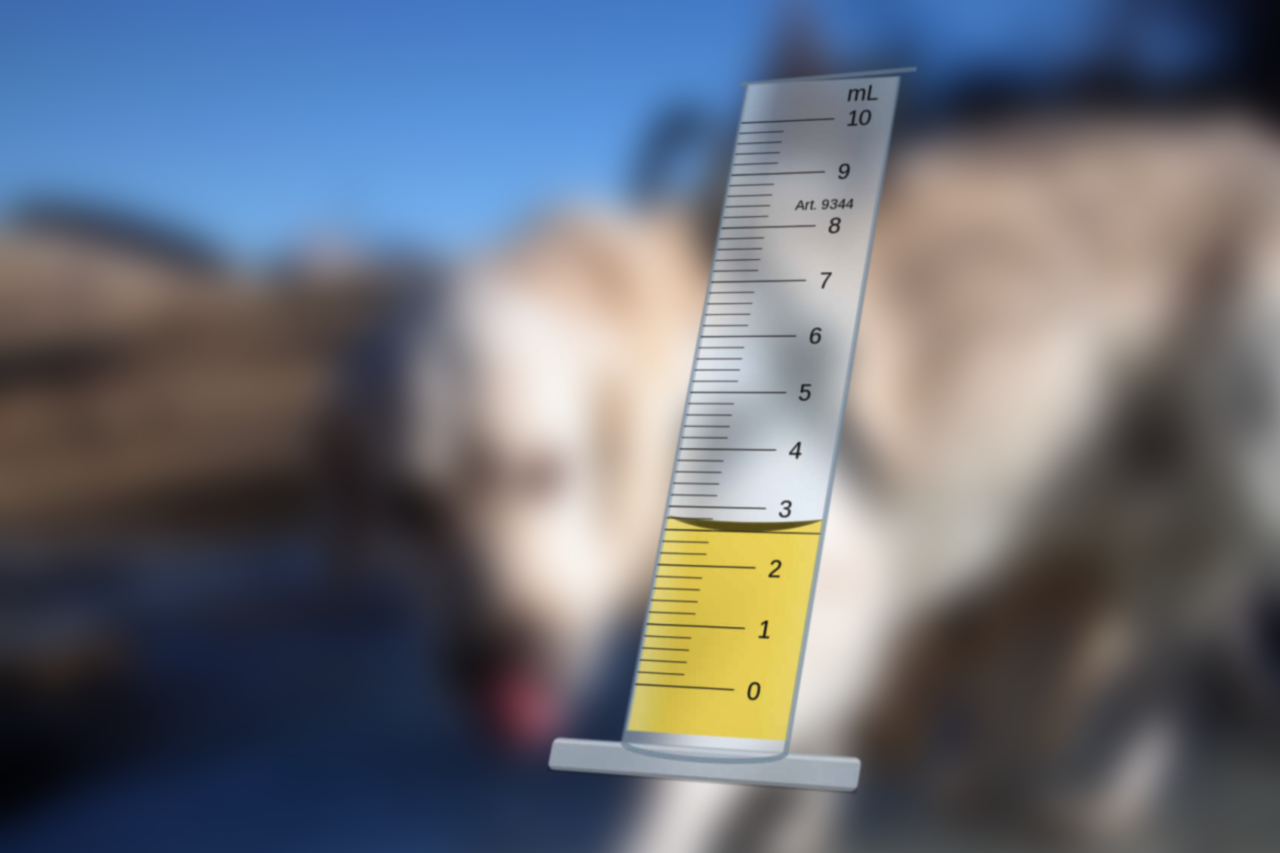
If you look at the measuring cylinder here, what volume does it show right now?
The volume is 2.6 mL
